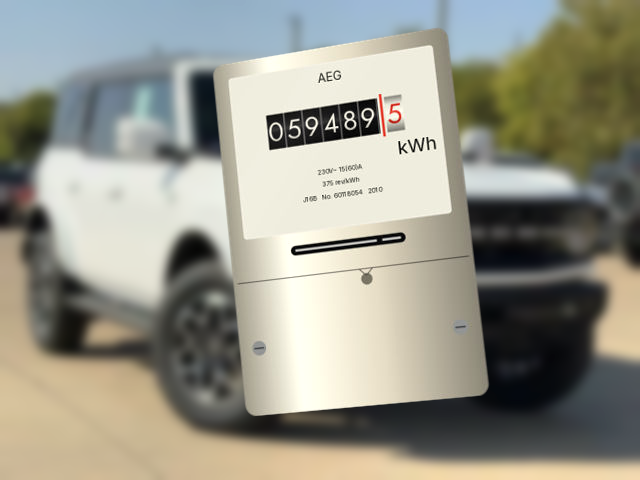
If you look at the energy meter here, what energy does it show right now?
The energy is 59489.5 kWh
